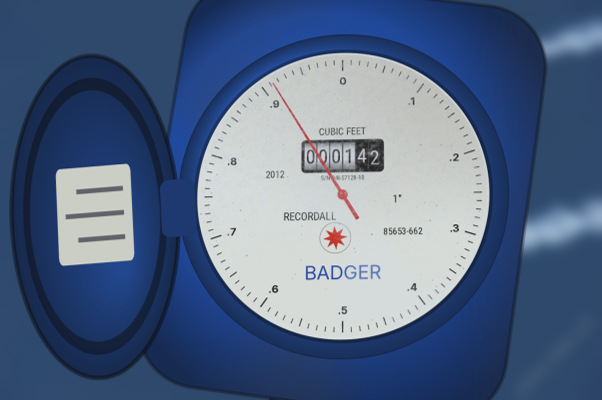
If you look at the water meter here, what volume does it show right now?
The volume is 141.91 ft³
